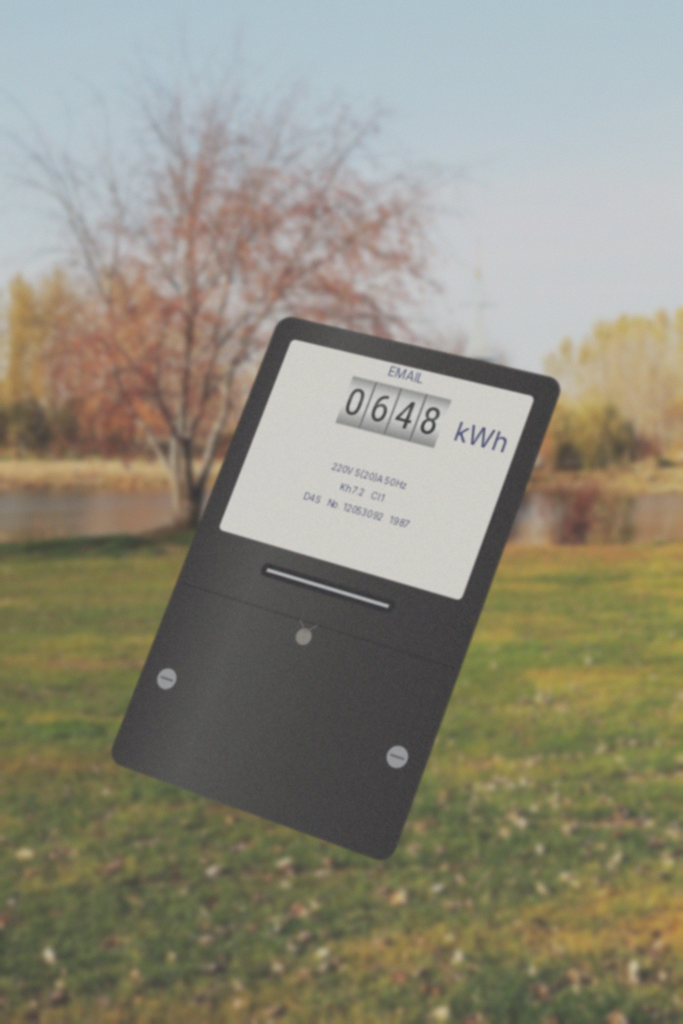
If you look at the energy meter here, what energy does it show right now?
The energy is 648 kWh
